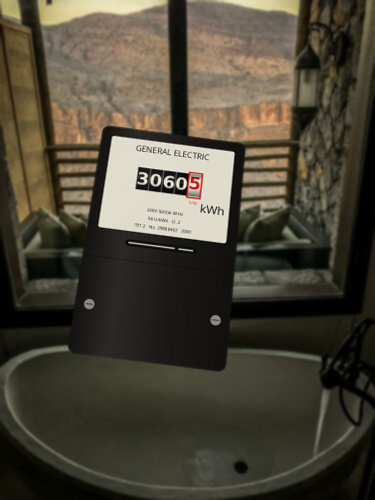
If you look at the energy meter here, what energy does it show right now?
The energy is 3060.5 kWh
